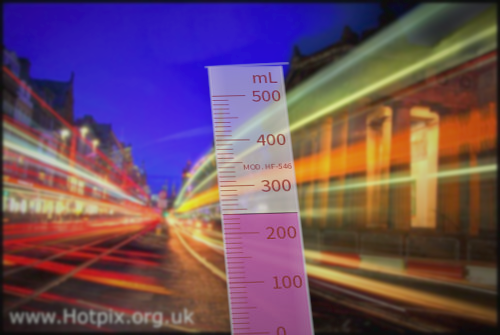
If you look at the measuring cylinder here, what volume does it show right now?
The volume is 240 mL
